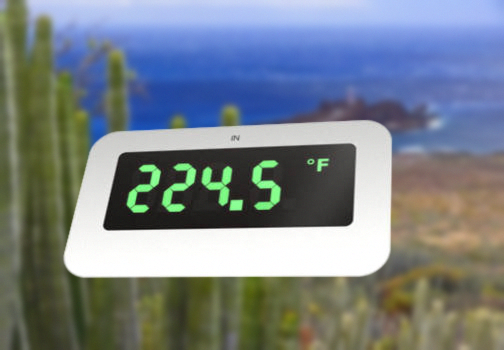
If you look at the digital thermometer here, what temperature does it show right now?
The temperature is 224.5 °F
